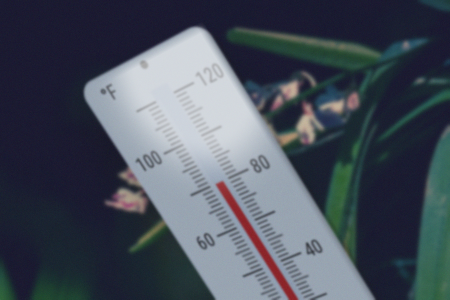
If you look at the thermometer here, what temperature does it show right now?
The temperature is 80 °F
